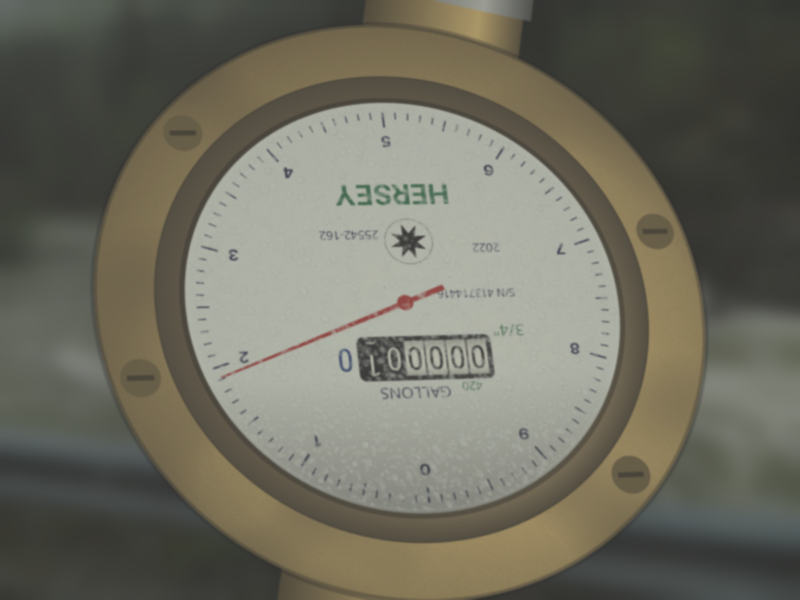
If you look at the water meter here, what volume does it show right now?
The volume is 11.9 gal
